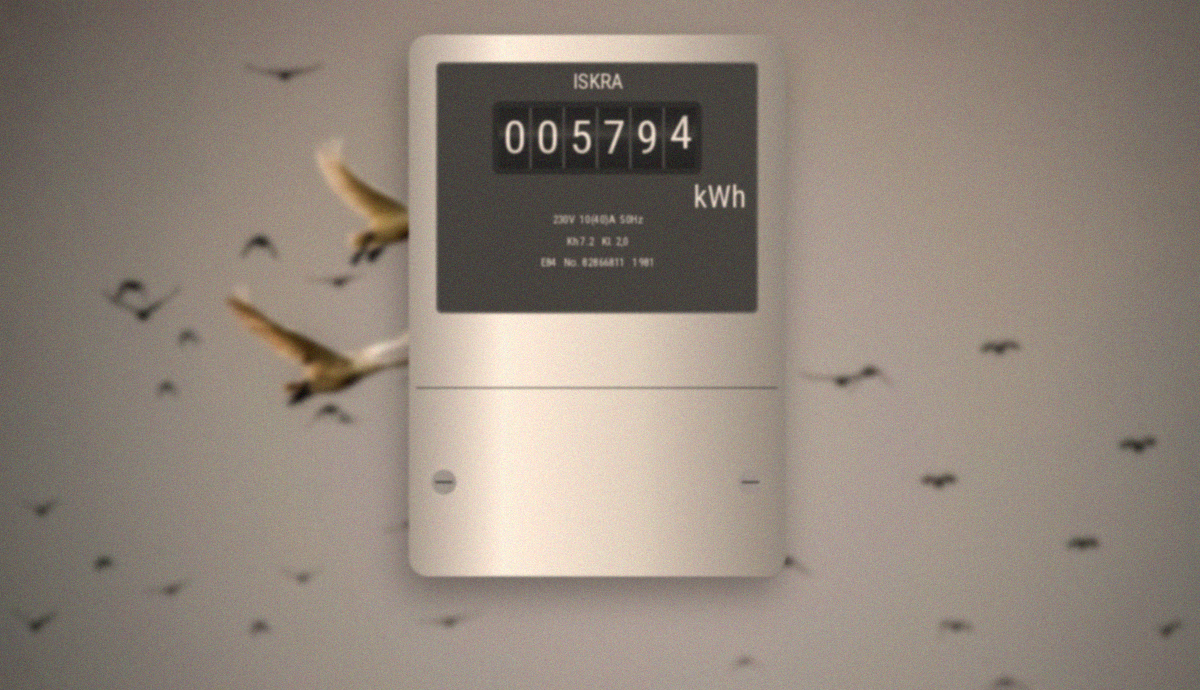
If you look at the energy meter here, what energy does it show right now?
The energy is 5794 kWh
